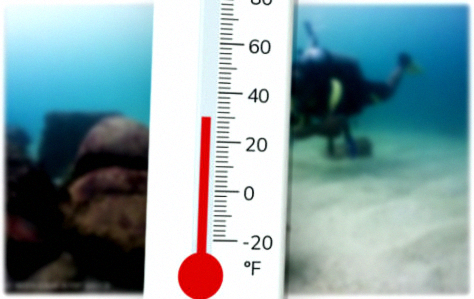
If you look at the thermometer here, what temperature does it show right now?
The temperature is 30 °F
